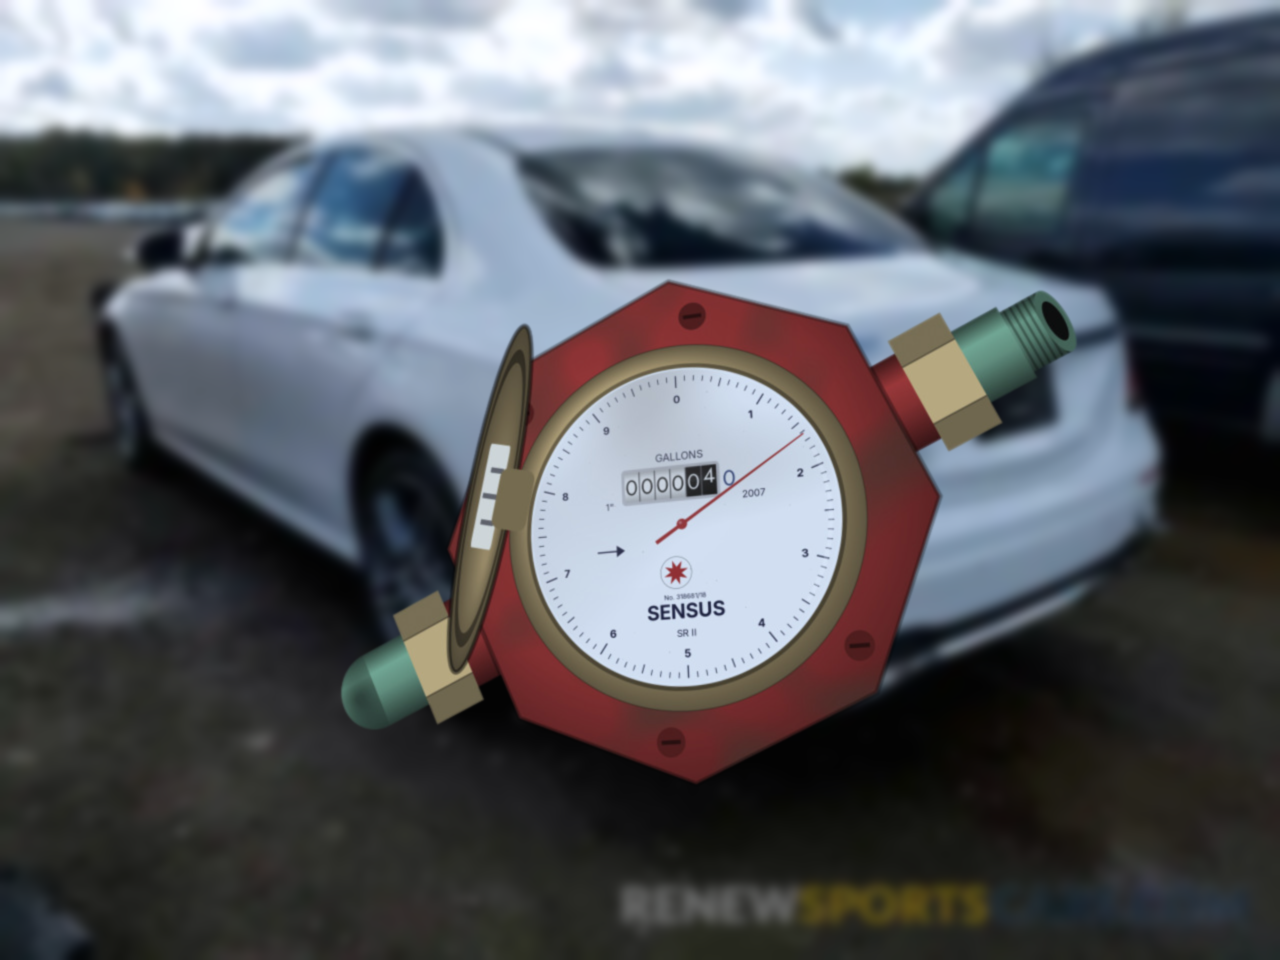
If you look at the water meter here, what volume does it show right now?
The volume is 41.6 gal
